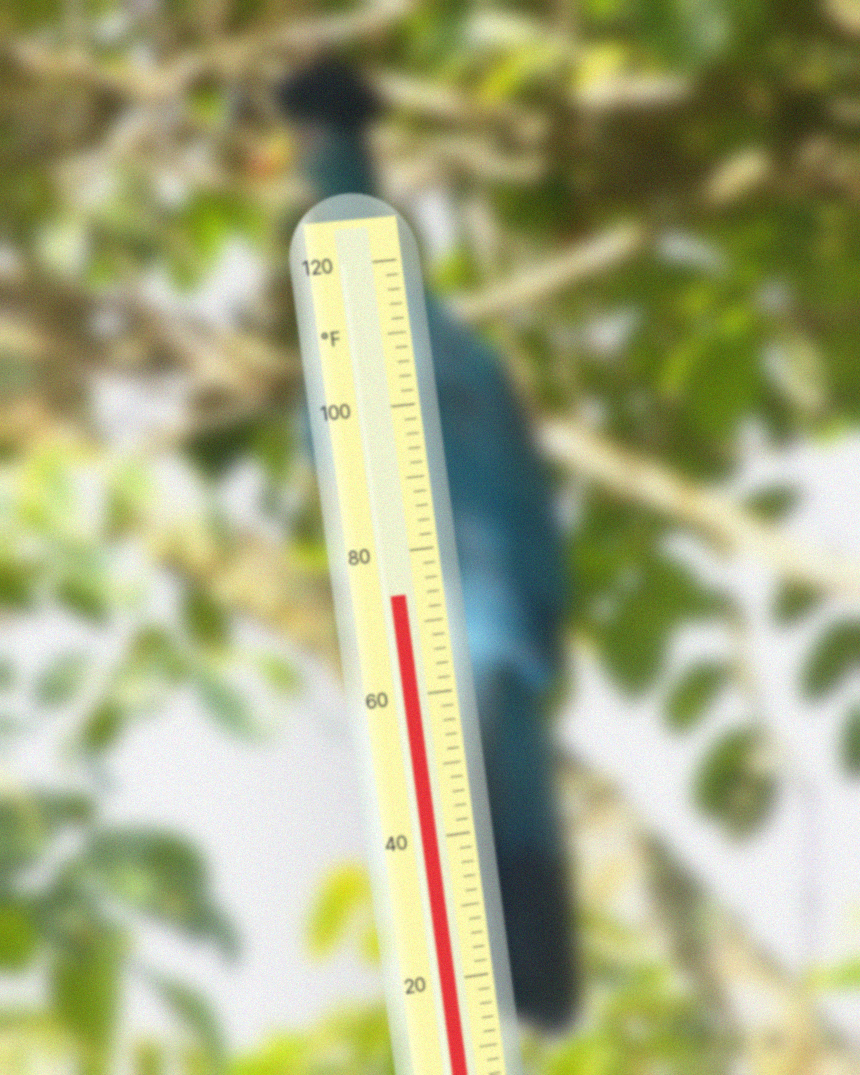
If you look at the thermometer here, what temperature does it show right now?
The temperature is 74 °F
